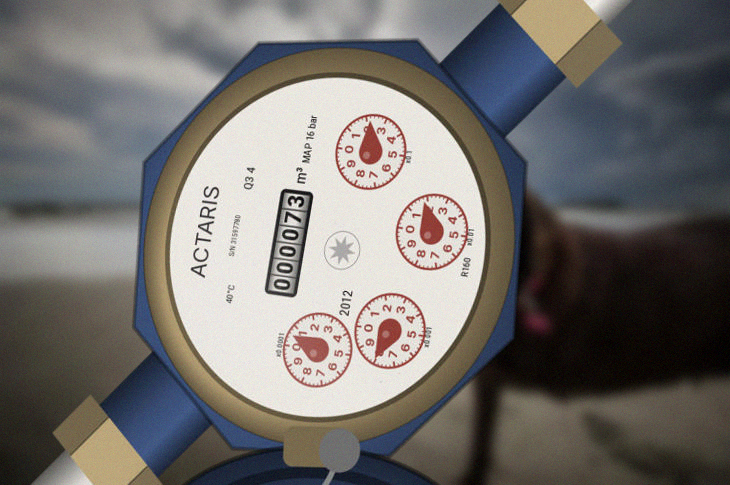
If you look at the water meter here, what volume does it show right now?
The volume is 73.2180 m³
